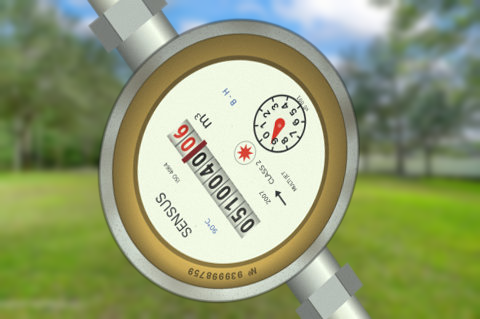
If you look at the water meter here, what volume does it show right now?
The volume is 510040.059 m³
